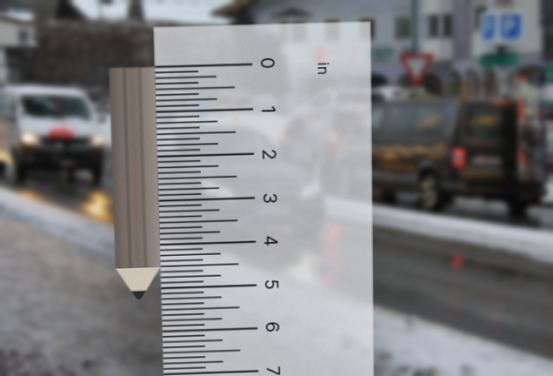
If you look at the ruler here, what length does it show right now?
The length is 5.25 in
